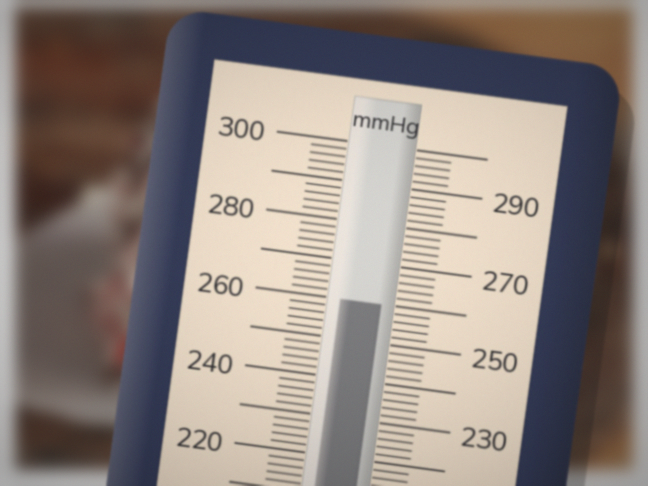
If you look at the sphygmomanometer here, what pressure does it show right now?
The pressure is 260 mmHg
